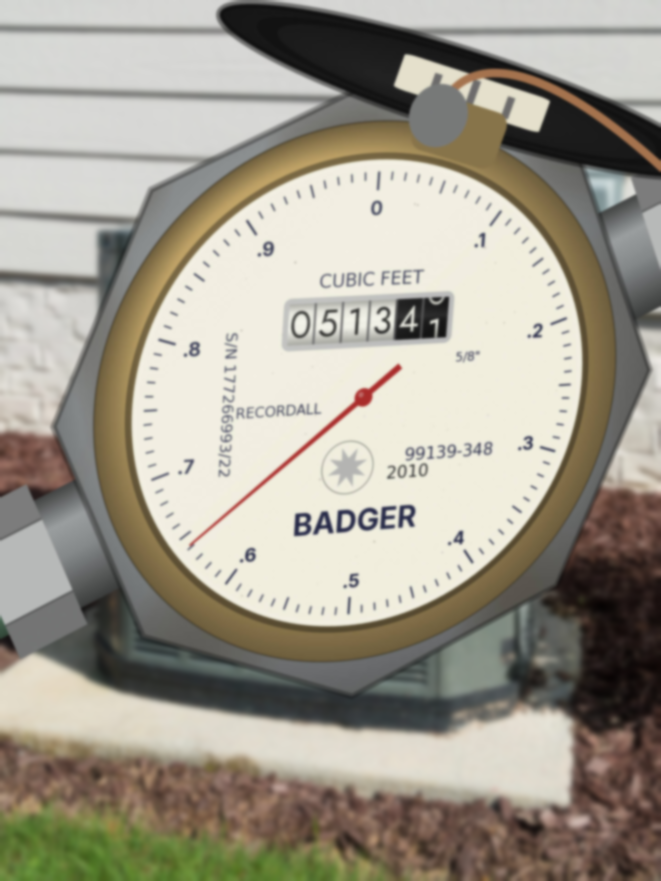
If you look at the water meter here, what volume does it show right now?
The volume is 51340.64 ft³
